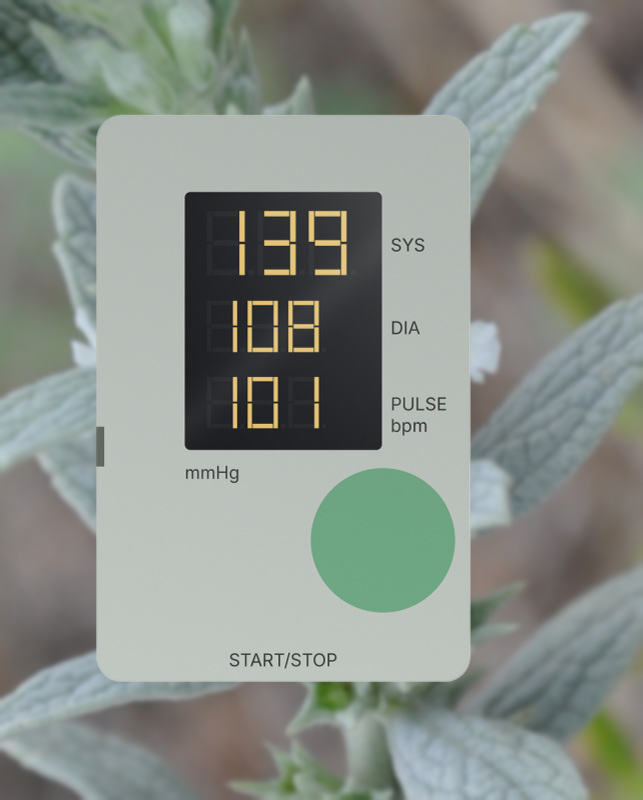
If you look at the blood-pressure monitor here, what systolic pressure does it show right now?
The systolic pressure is 139 mmHg
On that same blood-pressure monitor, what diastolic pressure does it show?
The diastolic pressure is 108 mmHg
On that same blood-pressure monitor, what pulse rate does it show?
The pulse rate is 101 bpm
